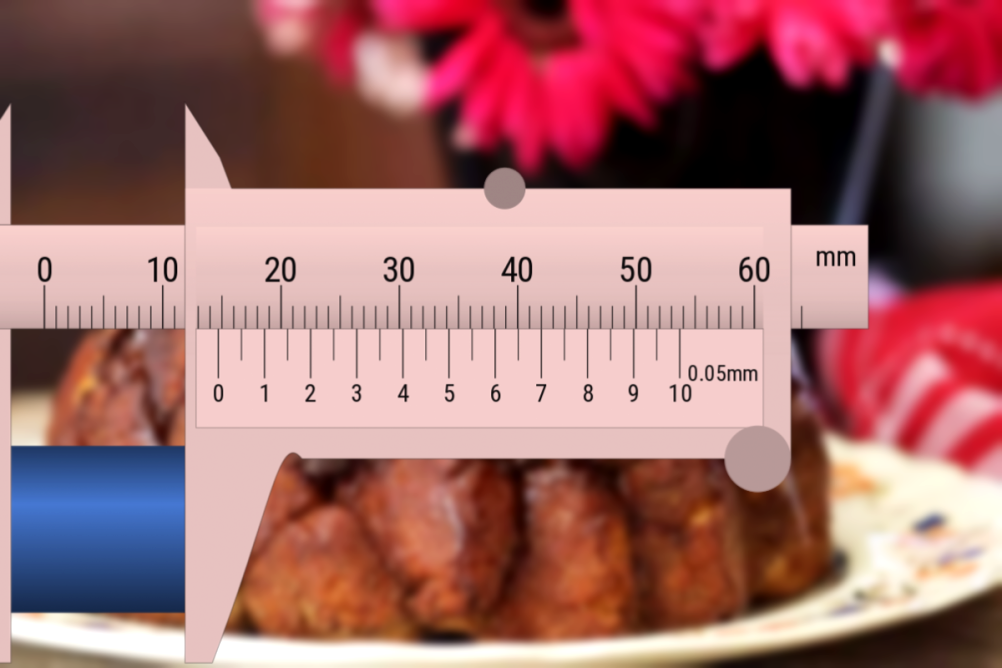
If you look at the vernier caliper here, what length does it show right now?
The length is 14.7 mm
